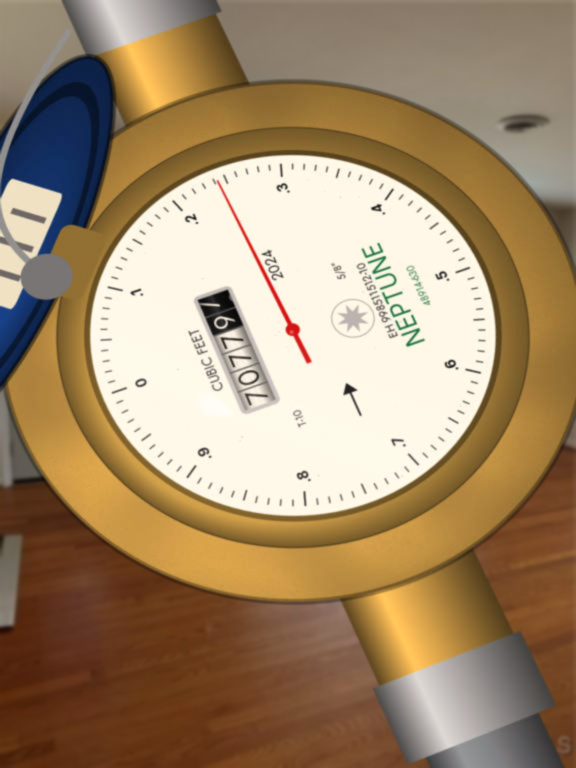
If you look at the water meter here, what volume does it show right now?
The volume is 707797.24 ft³
